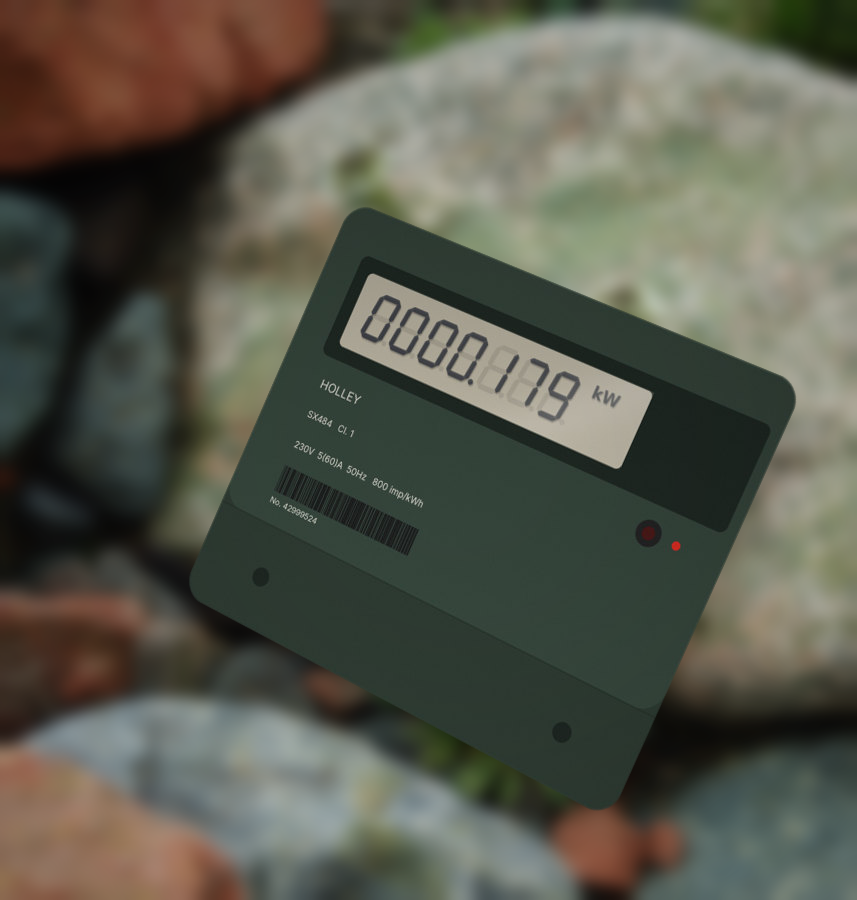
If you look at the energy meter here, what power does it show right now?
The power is 0.179 kW
